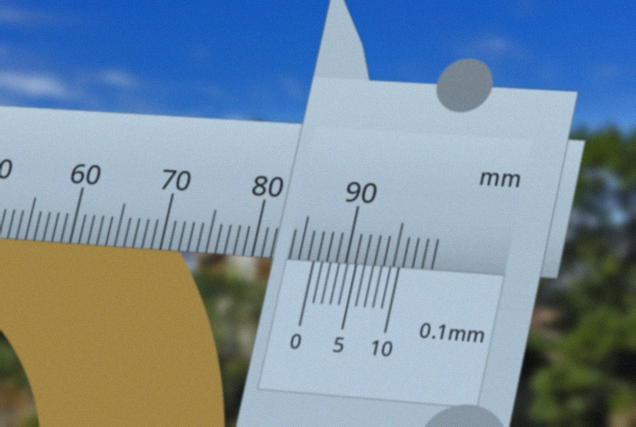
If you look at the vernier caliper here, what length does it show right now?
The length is 86.6 mm
